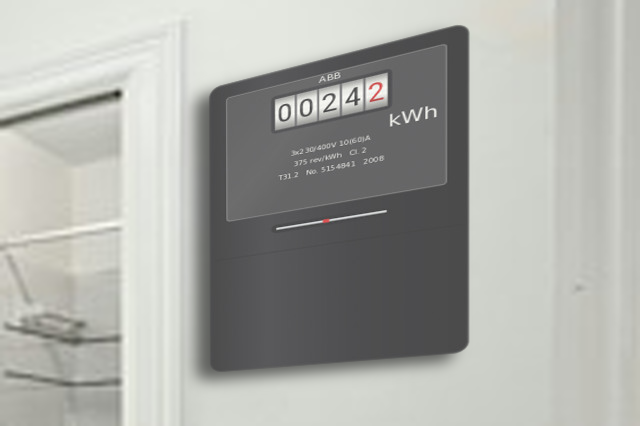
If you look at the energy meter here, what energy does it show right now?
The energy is 24.2 kWh
